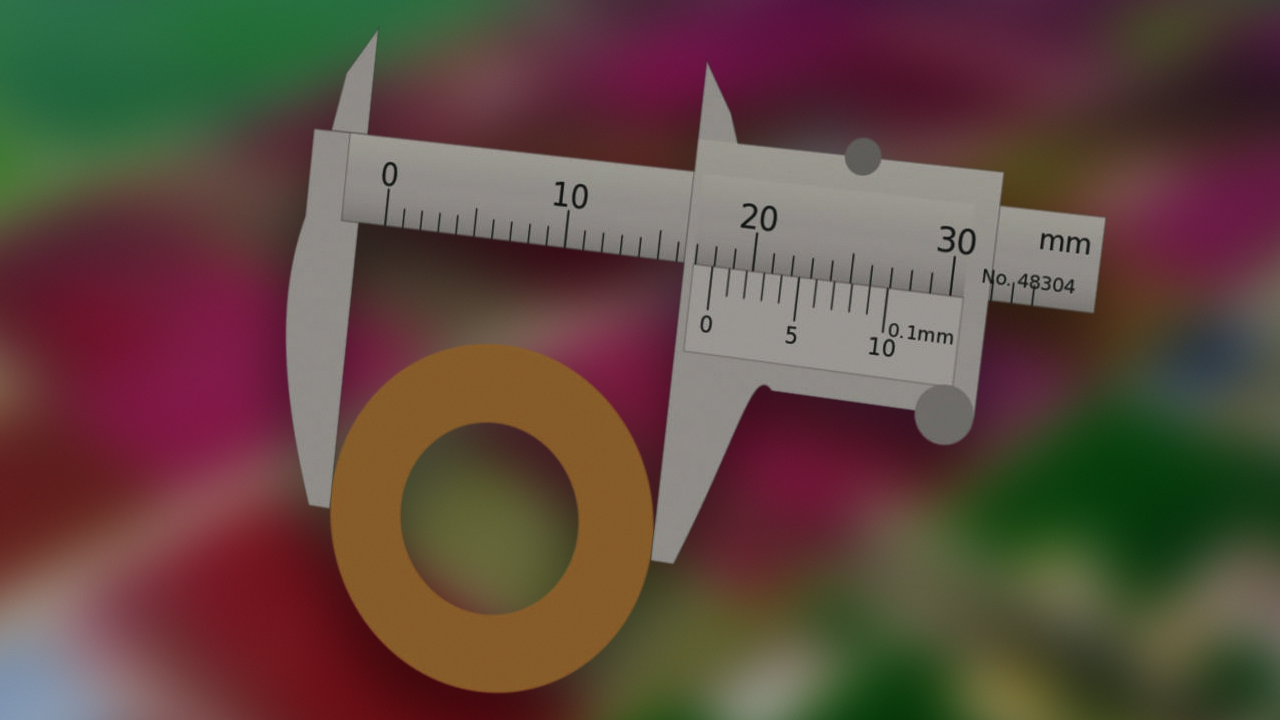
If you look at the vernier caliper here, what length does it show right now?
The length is 17.9 mm
